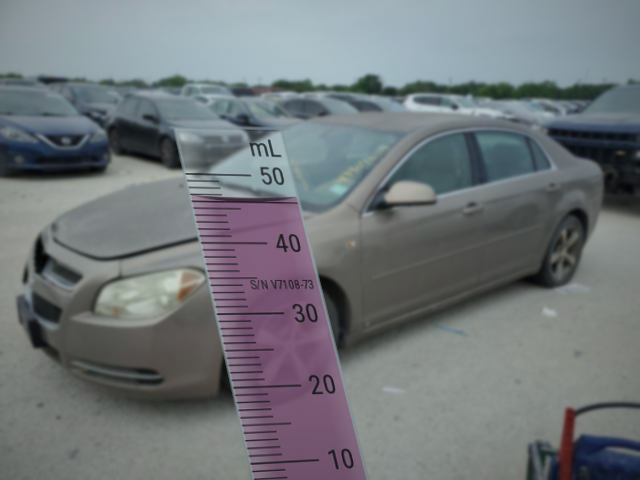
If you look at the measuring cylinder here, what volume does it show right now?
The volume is 46 mL
